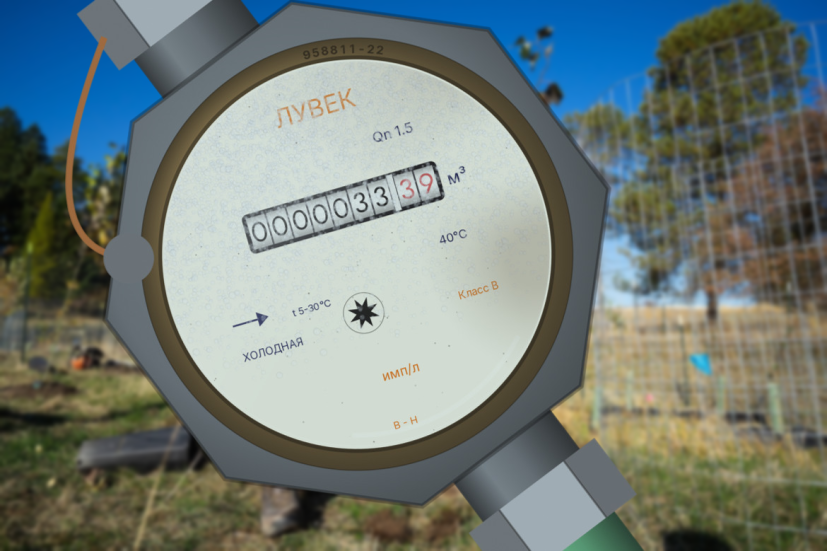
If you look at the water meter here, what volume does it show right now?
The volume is 33.39 m³
